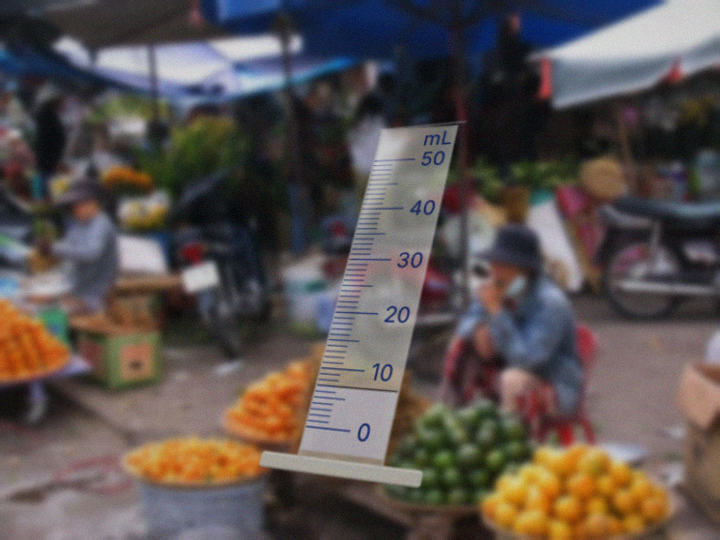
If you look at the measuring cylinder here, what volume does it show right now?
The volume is 7 mL
